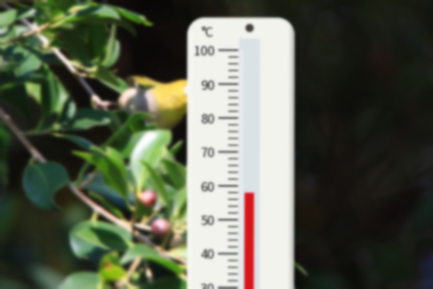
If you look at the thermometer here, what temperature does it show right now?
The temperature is 58 °C
